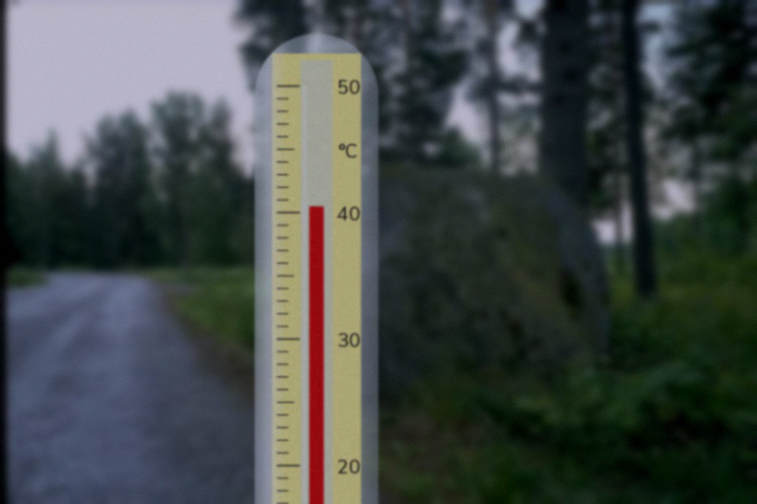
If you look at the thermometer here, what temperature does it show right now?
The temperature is 40.5 °C
